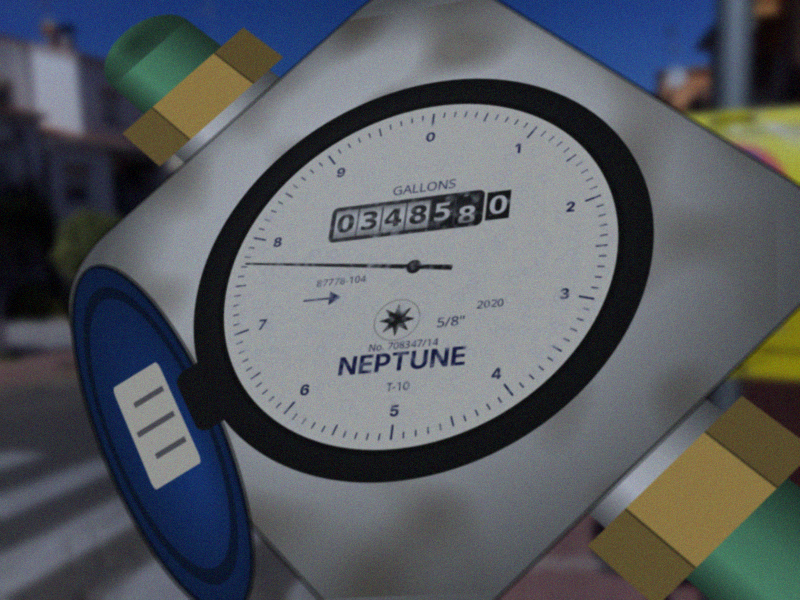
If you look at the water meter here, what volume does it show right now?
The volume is 348577.7 gal
